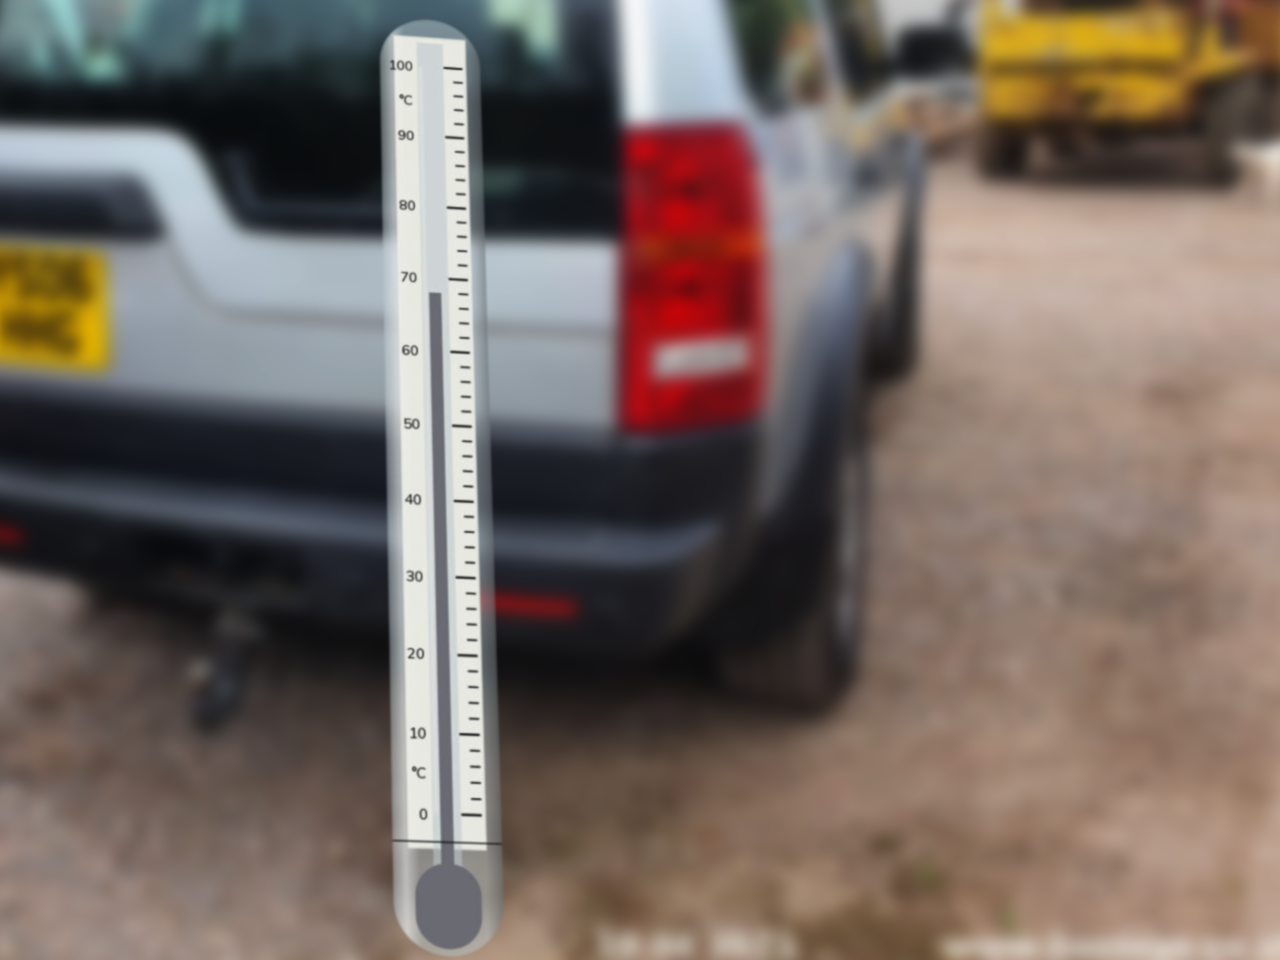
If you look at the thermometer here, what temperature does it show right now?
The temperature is 68 °C
